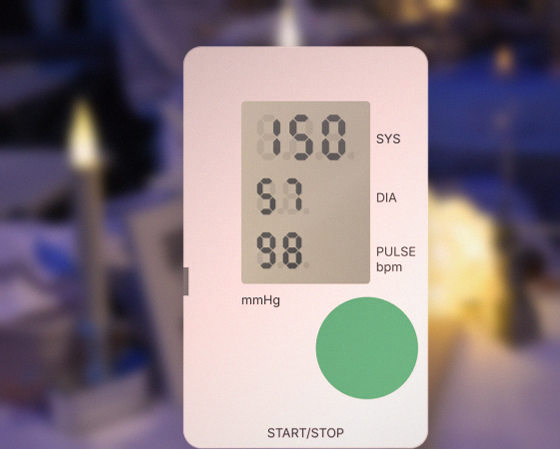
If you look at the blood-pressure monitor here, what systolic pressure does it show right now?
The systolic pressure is 150 mmHg
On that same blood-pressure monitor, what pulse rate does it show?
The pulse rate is 98 bpm
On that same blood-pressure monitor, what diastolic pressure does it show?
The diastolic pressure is 57 mmHg
